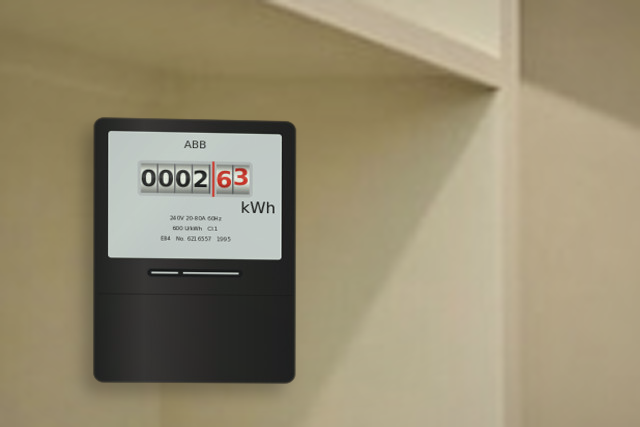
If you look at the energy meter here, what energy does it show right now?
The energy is 2.63 kWh
